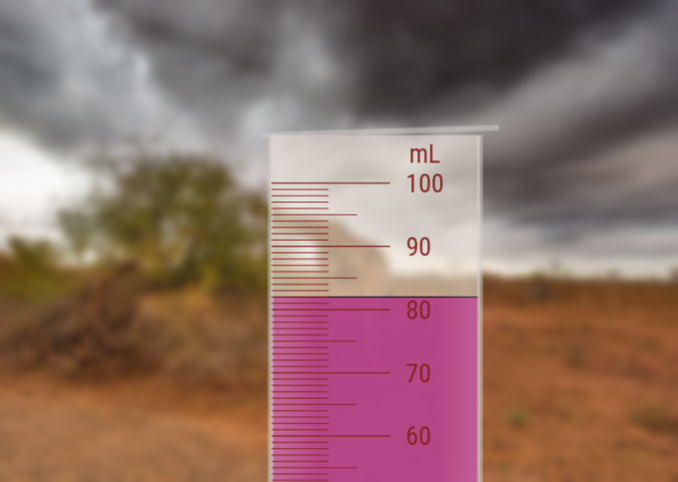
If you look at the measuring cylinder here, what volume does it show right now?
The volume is 82 mL
